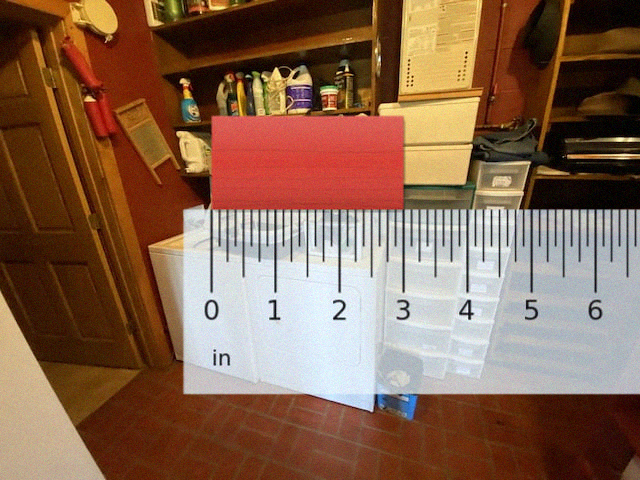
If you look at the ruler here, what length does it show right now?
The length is 3 in
